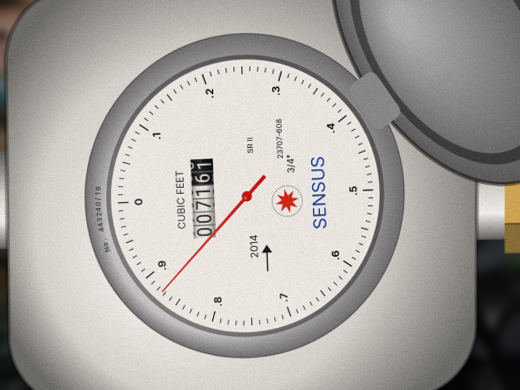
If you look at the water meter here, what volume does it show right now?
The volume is 7160.87 ft³
